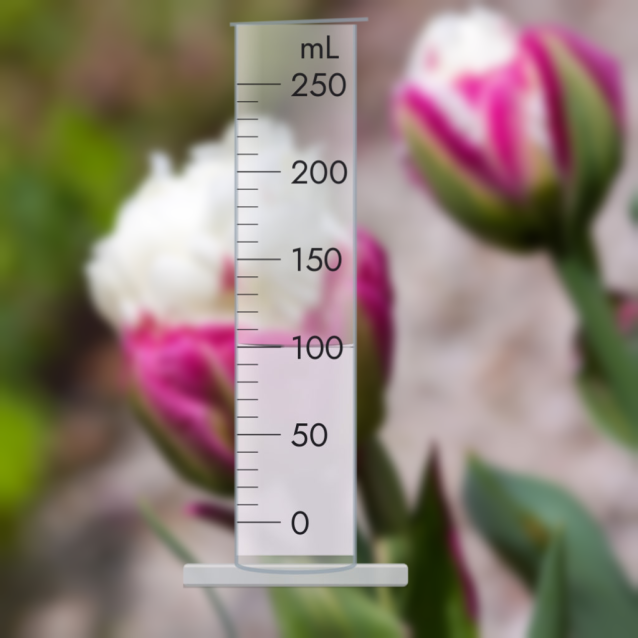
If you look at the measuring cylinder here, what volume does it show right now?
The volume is 100 mL
